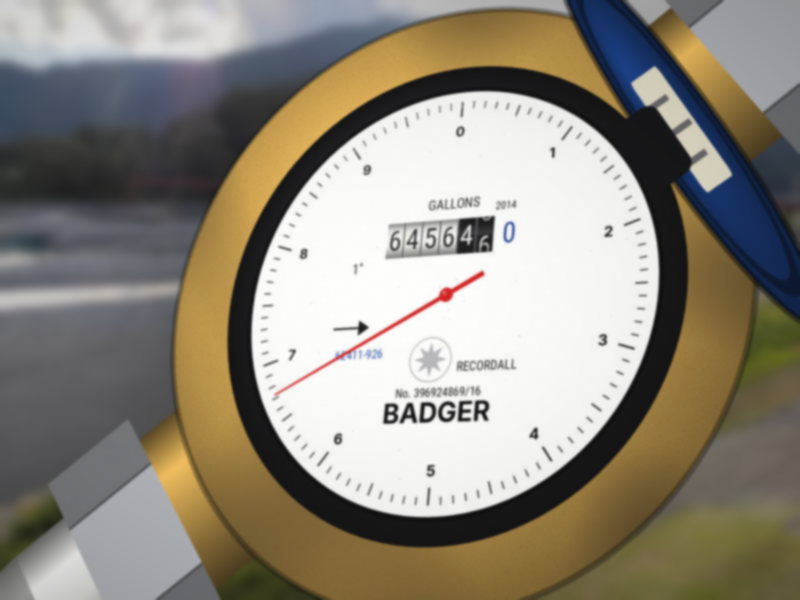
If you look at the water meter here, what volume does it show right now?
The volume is 6456456.7 gal
